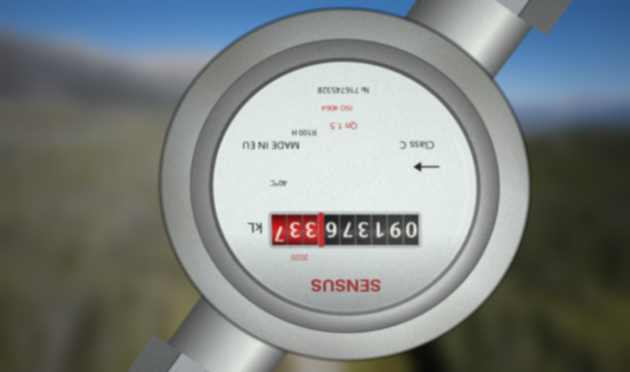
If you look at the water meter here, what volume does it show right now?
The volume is 91376.337 kL
